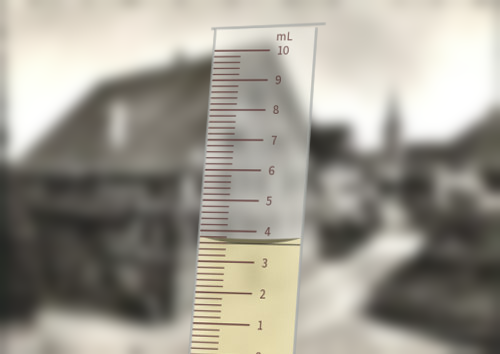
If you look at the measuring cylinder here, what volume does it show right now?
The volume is 3.6 mL
